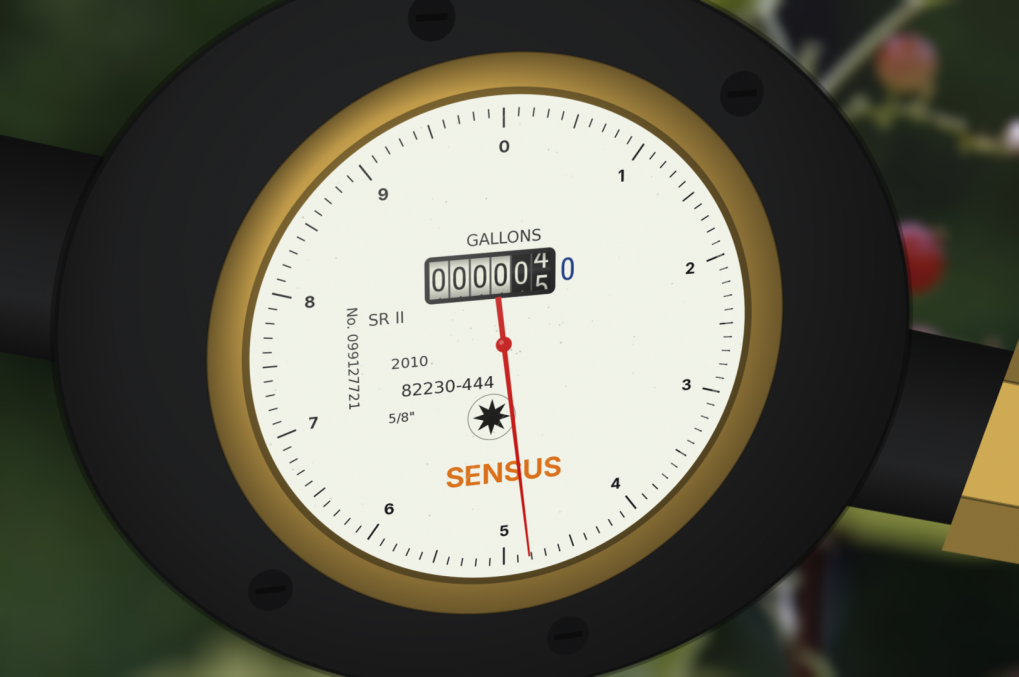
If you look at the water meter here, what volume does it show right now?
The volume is 44.8 gal
